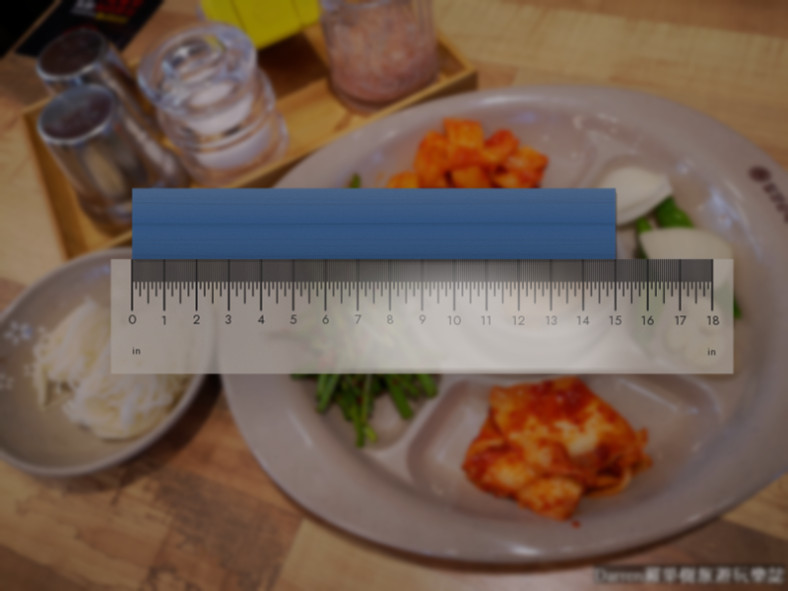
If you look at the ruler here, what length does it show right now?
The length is 15 in
